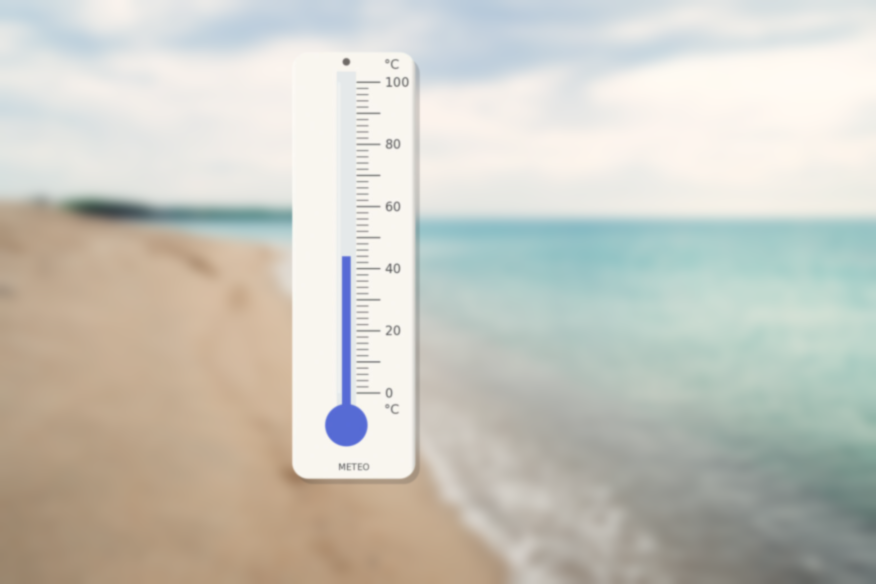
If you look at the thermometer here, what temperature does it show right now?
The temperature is 44 °C
